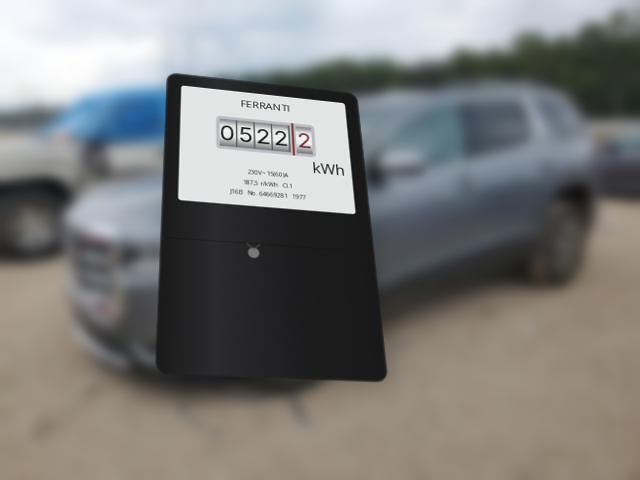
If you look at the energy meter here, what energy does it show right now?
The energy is 522.2 kWh
